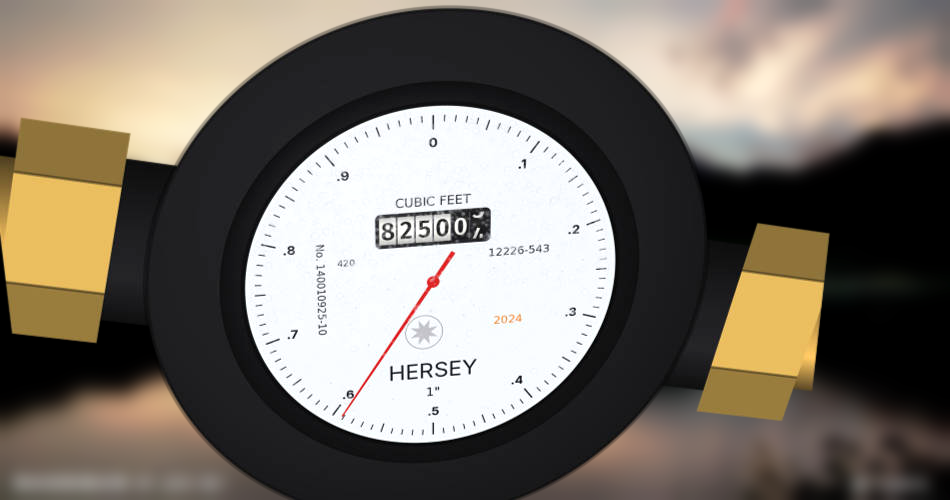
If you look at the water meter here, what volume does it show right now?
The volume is 825003.59 ft³
